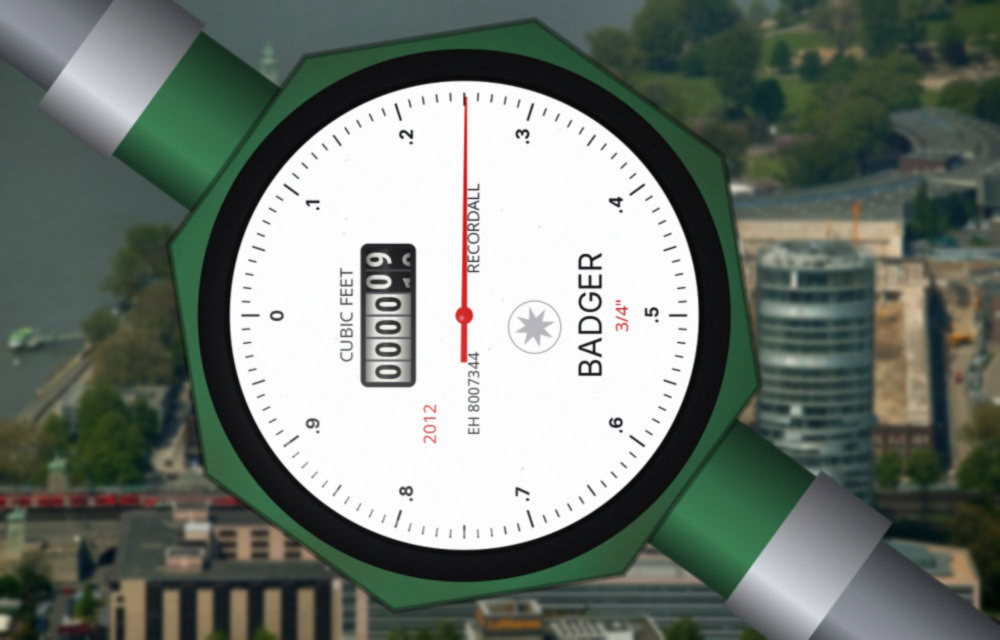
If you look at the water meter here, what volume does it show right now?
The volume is 9.25 ft³
